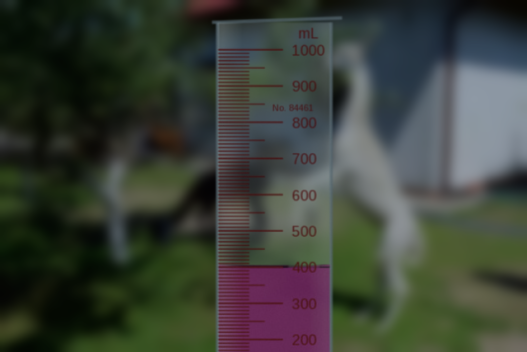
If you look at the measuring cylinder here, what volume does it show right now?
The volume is 400 mL
